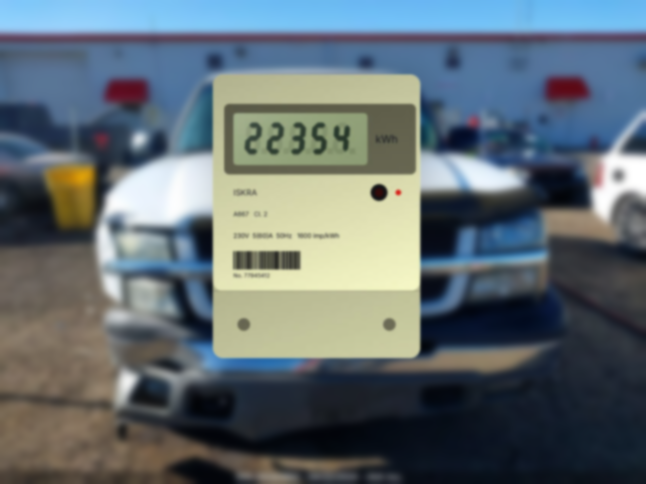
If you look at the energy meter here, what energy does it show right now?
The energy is 22354 kWh
